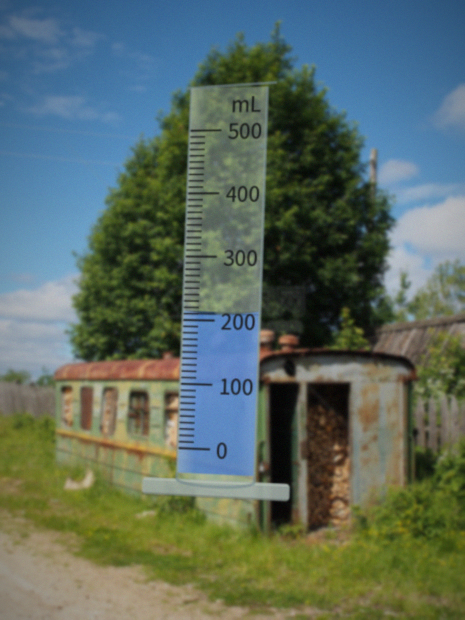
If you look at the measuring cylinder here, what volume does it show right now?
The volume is 210 mL
